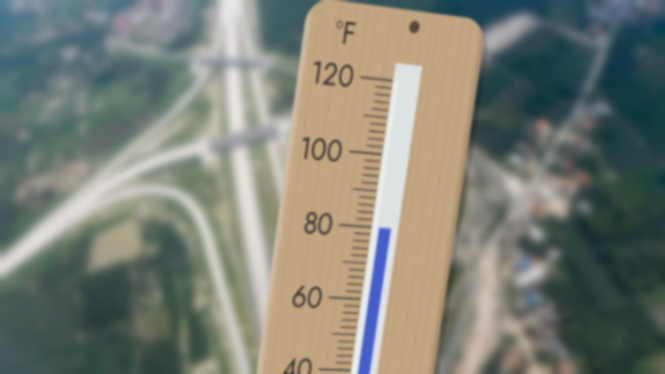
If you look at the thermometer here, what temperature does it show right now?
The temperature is 80 °F
